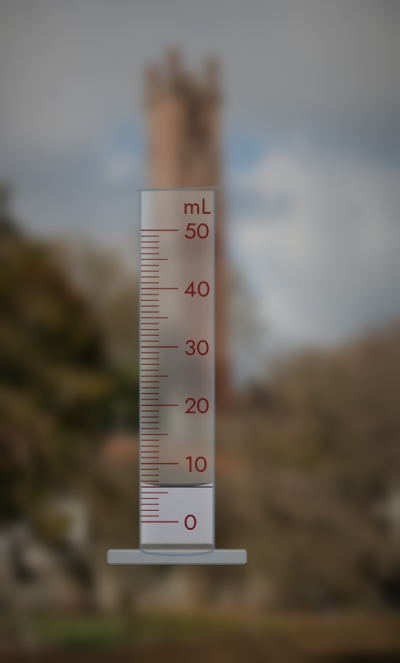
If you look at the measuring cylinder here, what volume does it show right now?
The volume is 6 mL
